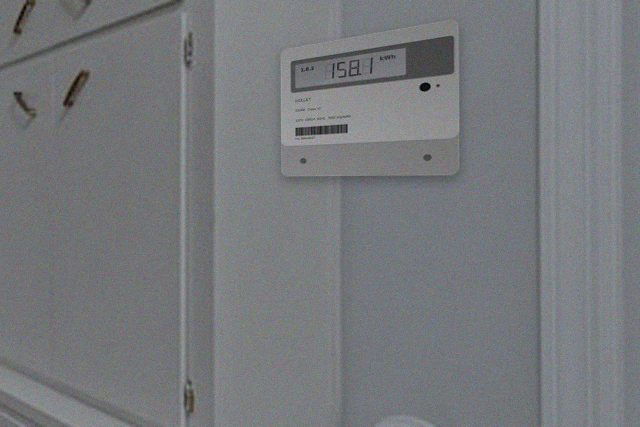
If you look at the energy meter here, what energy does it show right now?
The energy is 158.1 kWh
